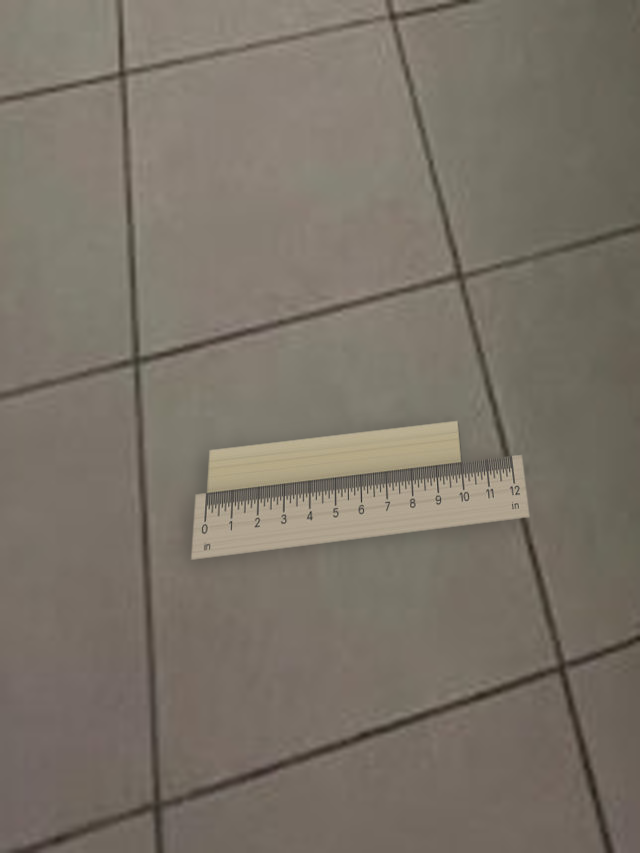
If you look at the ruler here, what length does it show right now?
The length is 10 in
